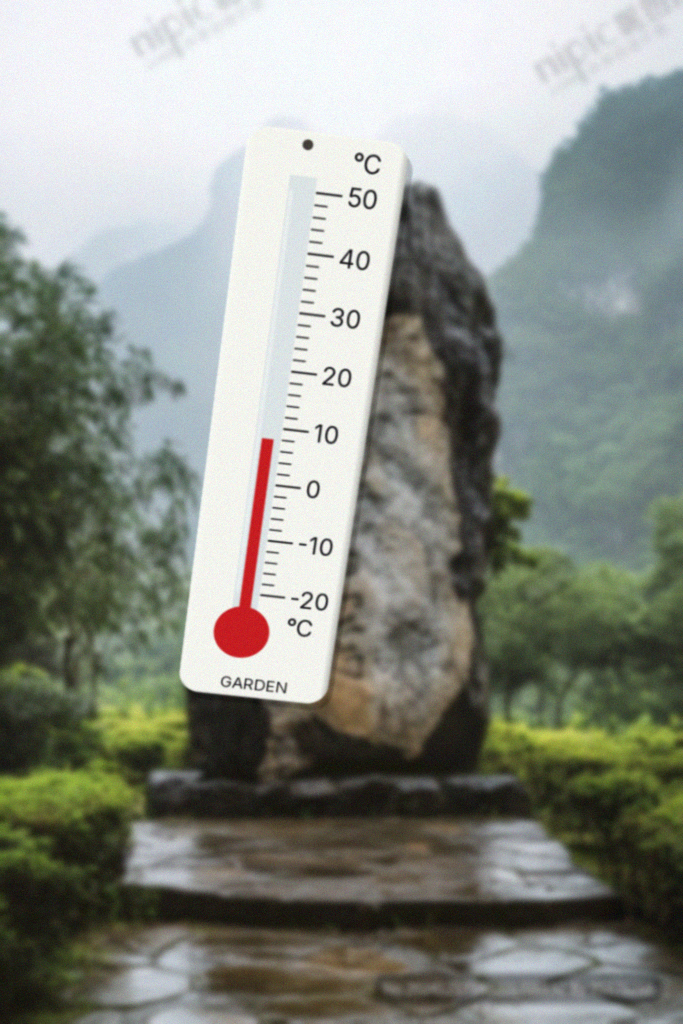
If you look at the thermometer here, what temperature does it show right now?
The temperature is 8 °C
